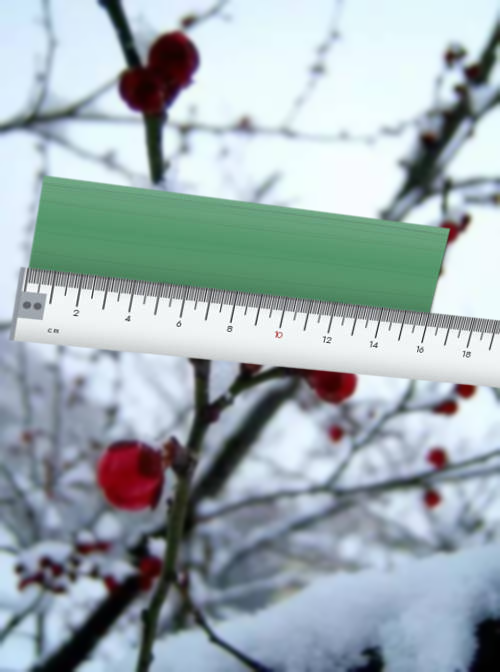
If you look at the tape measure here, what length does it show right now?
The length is 16 cm
